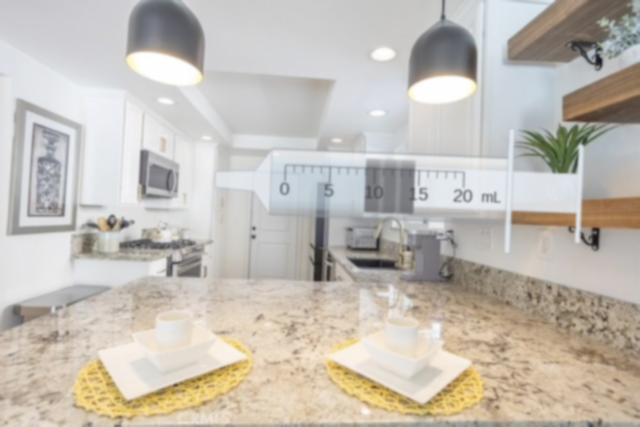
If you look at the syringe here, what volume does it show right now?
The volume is 9 mL
